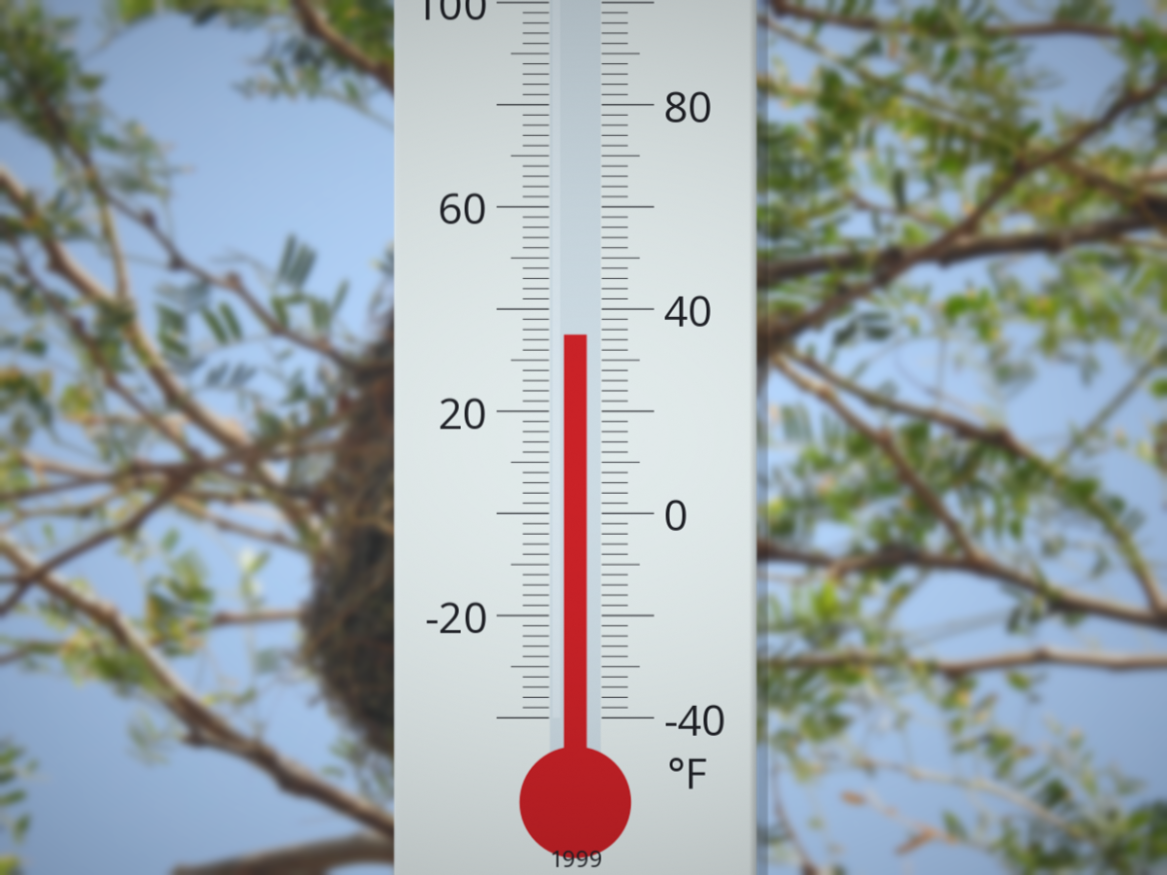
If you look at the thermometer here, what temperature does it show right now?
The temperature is 35 °F
